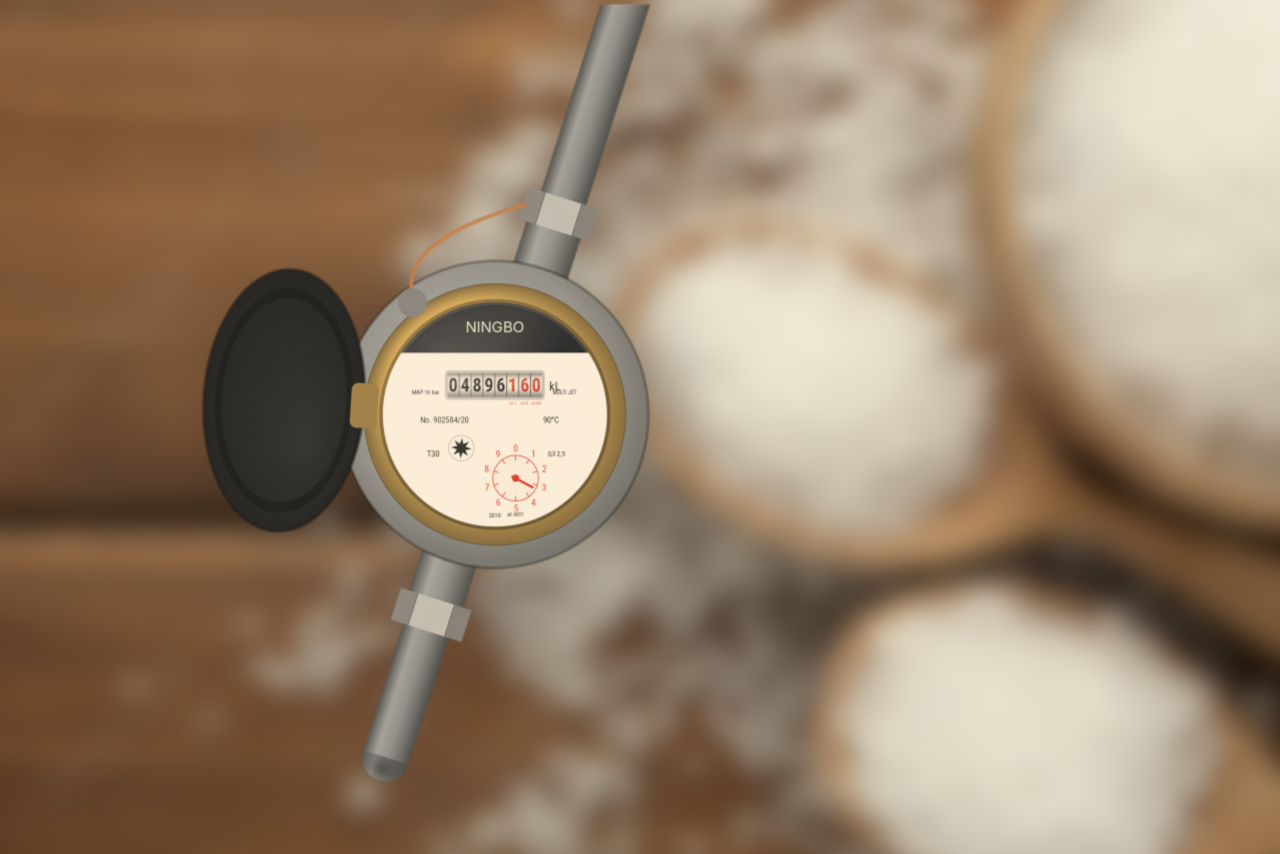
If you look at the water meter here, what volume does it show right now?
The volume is 4896.1603 kL
